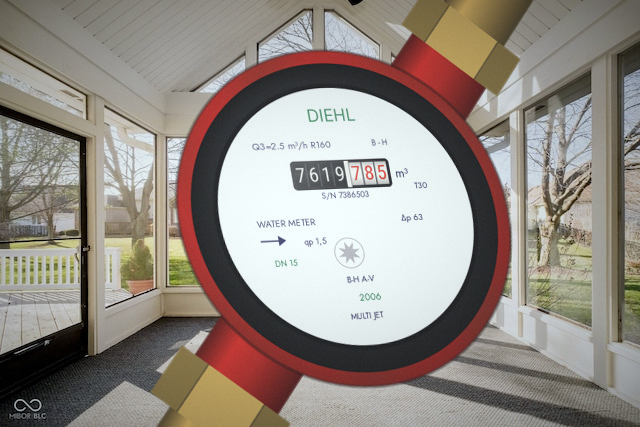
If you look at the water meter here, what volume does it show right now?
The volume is 7619.785 m³
